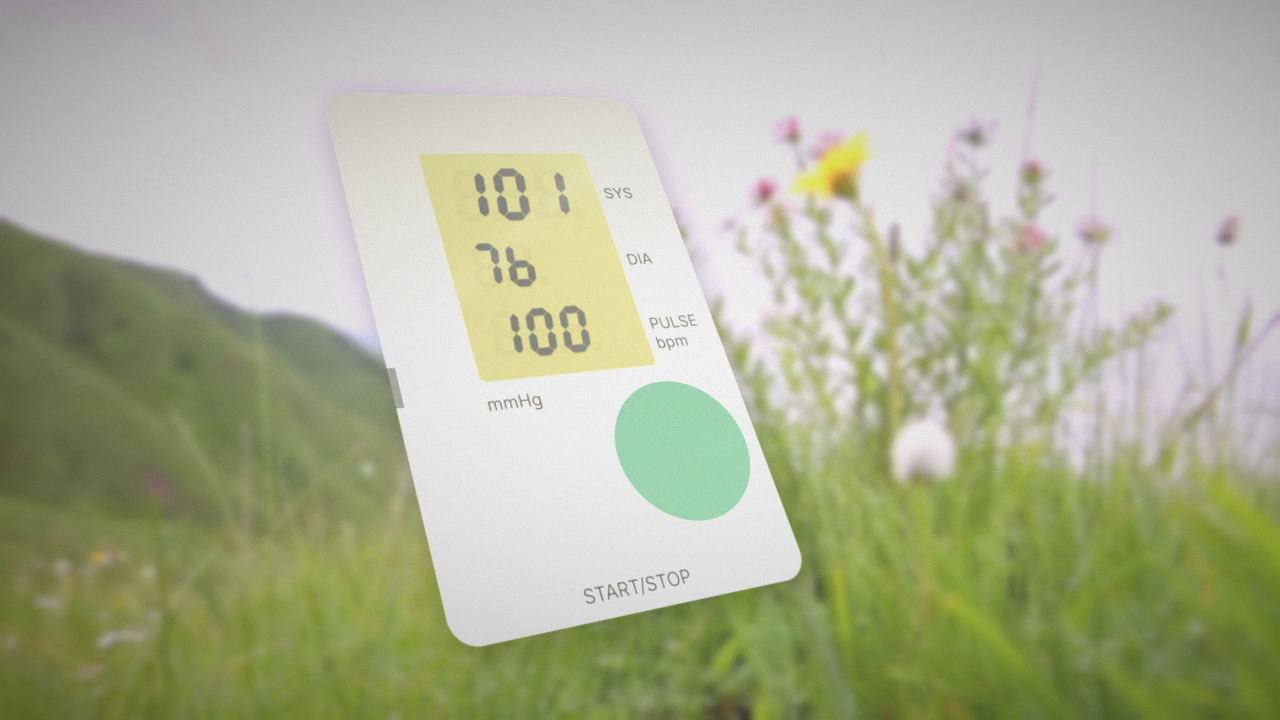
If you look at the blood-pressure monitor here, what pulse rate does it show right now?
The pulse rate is 100 bpm
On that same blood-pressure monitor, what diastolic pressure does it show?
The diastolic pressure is 76 mmHg
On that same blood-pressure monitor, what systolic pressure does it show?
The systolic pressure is 101 mmHg
